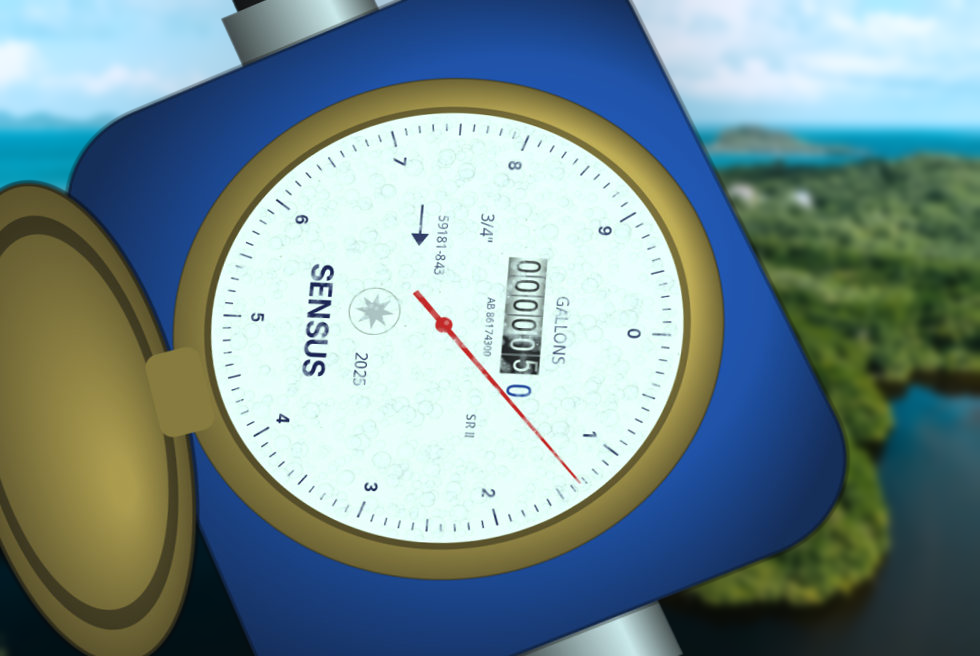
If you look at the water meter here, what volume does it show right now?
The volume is 51.3 gal
